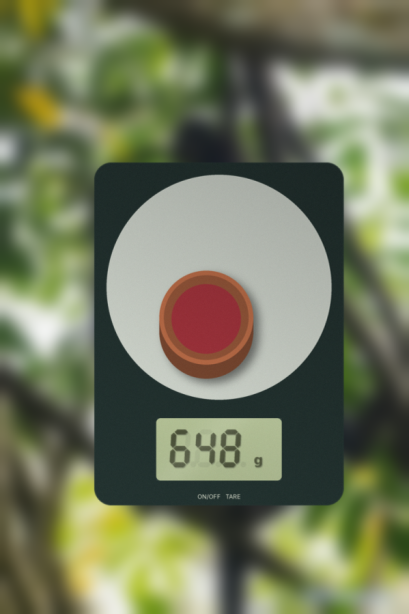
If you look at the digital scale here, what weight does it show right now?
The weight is 648 g
